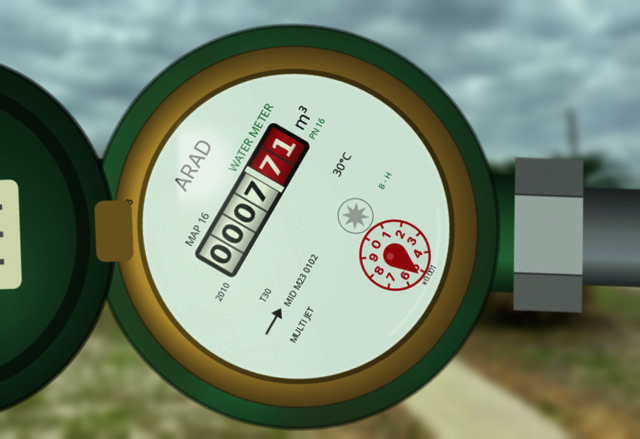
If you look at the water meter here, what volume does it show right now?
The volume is 7.715 m³
